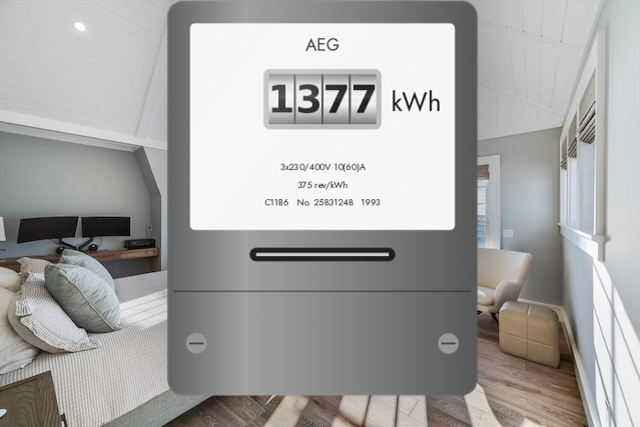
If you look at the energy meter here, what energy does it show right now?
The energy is 1377 kWh
